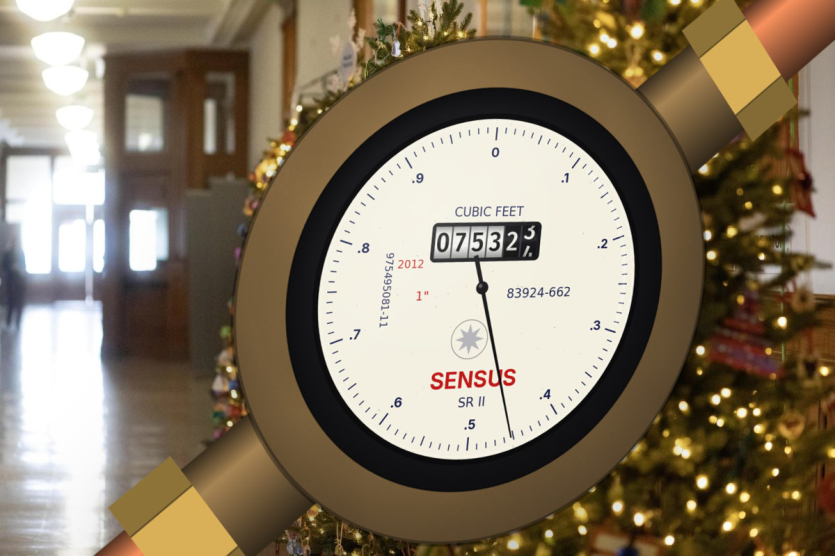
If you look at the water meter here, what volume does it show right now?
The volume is 75323.45 ft³
